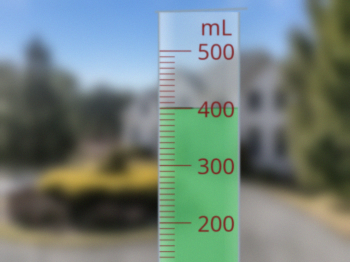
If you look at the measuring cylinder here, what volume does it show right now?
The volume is 400 mL
